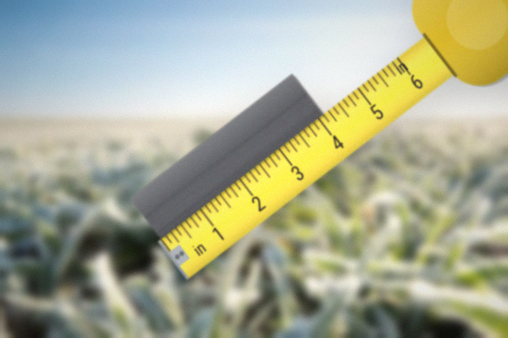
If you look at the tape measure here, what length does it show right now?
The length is 4.125 in
